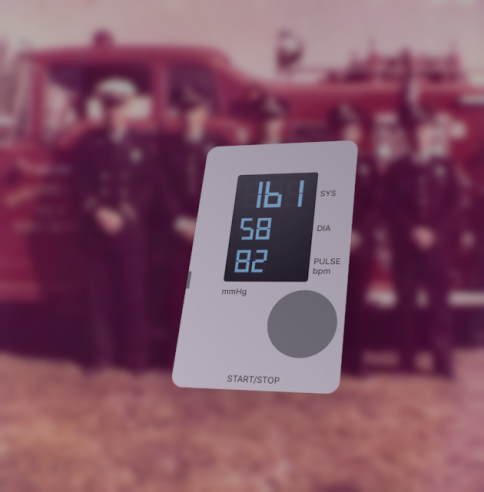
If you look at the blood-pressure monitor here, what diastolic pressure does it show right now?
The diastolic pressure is 58 mmHg
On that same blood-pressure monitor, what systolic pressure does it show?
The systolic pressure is 161 mmHg
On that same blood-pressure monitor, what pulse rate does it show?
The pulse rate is 82 bpm
